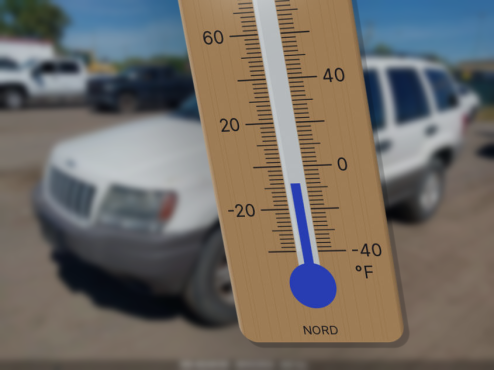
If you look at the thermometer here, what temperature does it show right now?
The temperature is -8 °F
